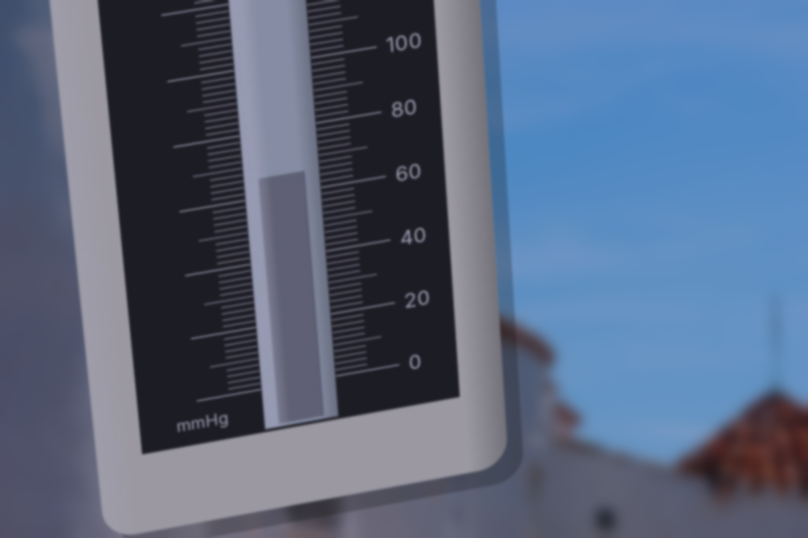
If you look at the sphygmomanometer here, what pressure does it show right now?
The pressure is 66 mmHg
